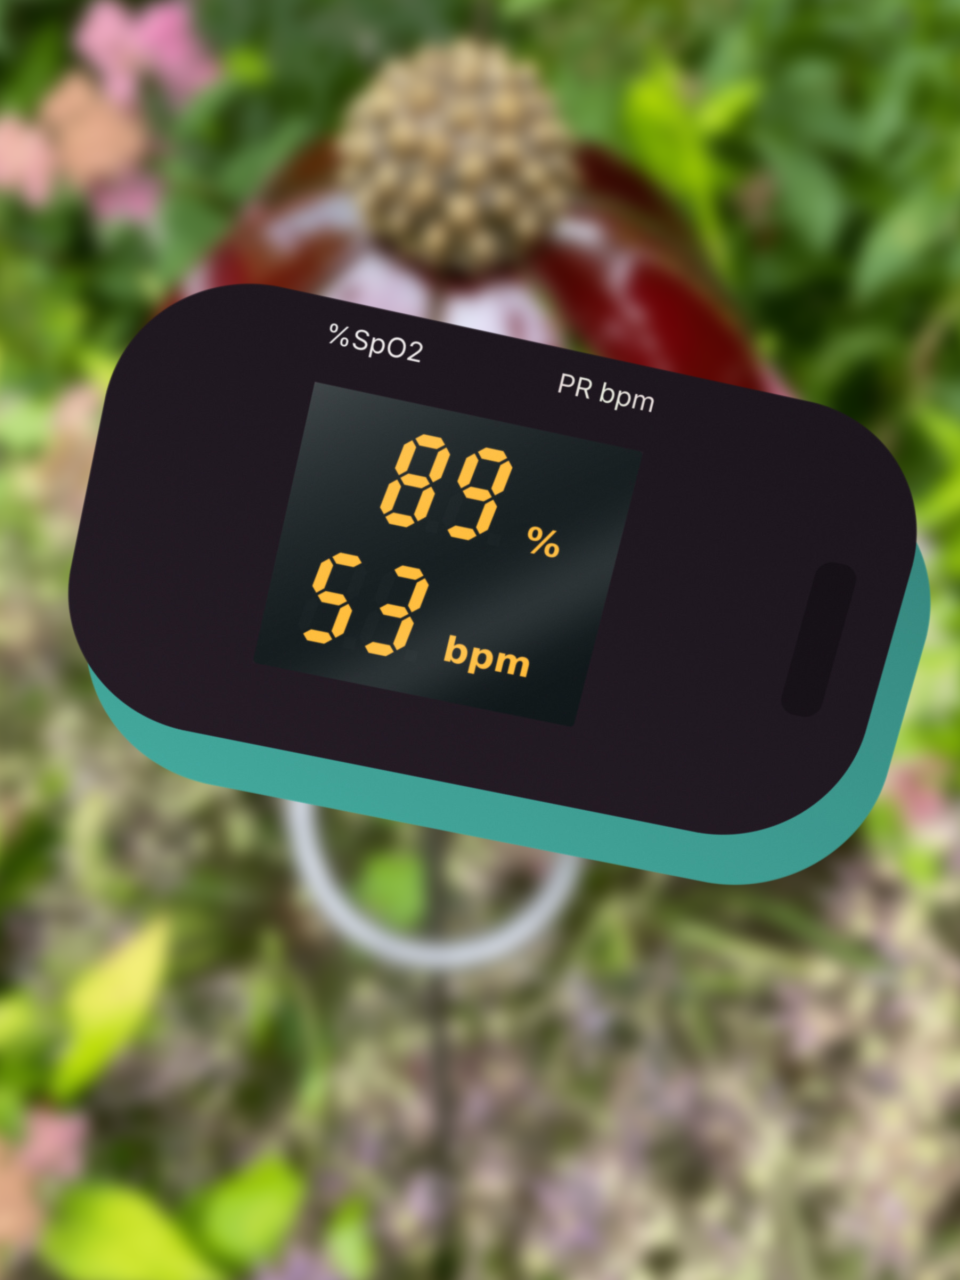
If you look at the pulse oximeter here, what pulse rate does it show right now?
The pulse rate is 53 bpm
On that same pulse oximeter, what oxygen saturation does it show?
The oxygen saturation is 89 %
